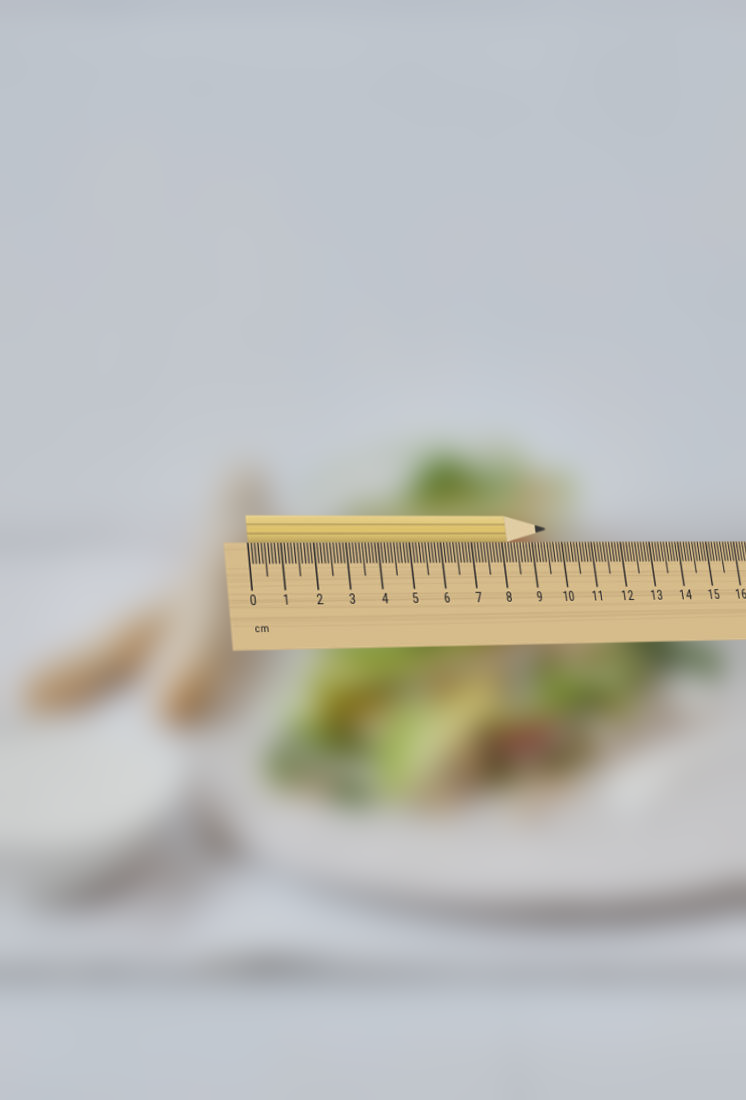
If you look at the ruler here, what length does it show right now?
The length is 9.5 cm
